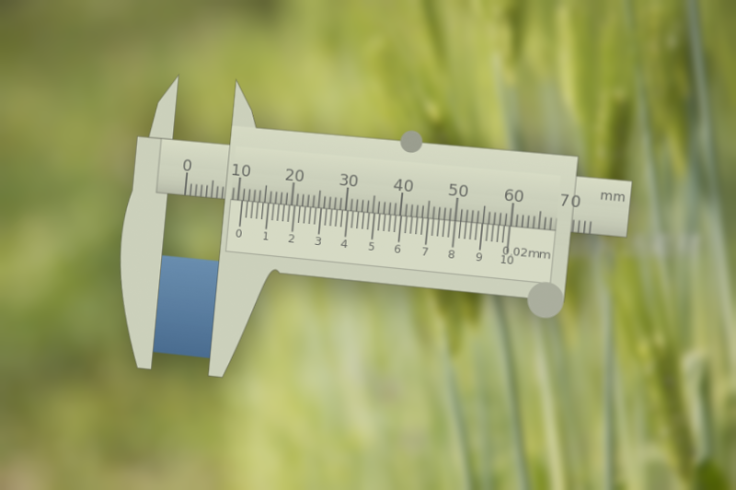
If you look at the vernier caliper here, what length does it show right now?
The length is 10.8 mm
